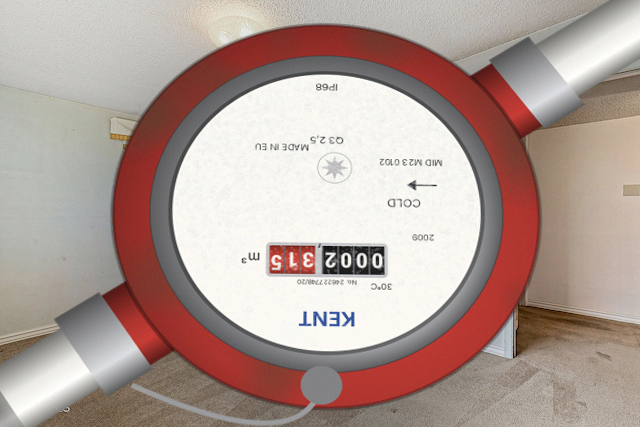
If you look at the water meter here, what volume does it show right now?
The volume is 2.315 m³
